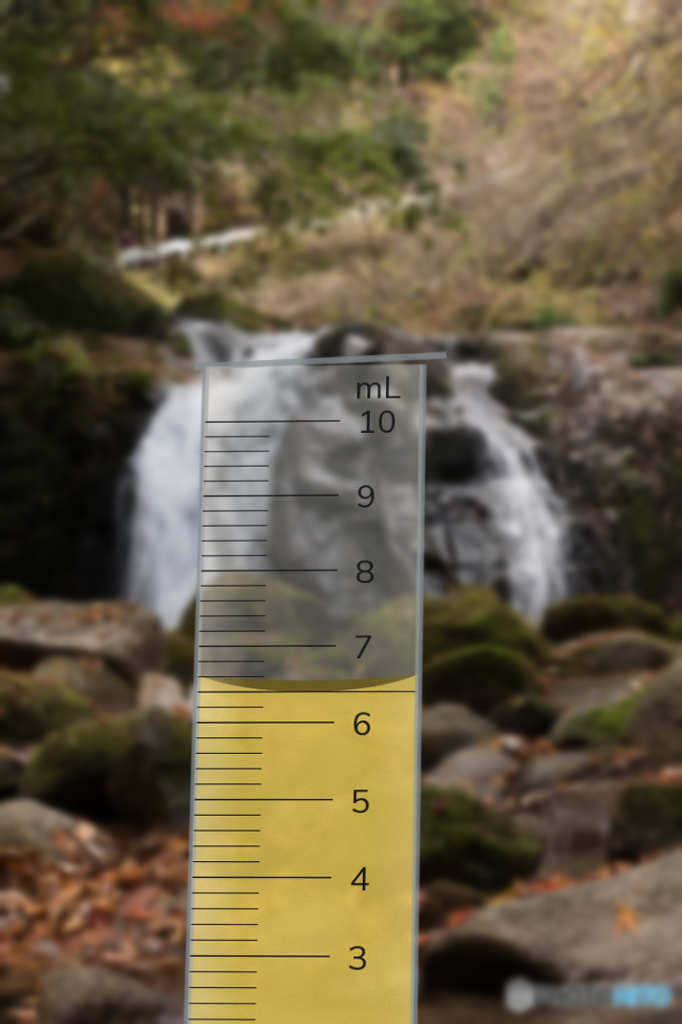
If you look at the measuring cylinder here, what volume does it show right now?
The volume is 6.4 mL
